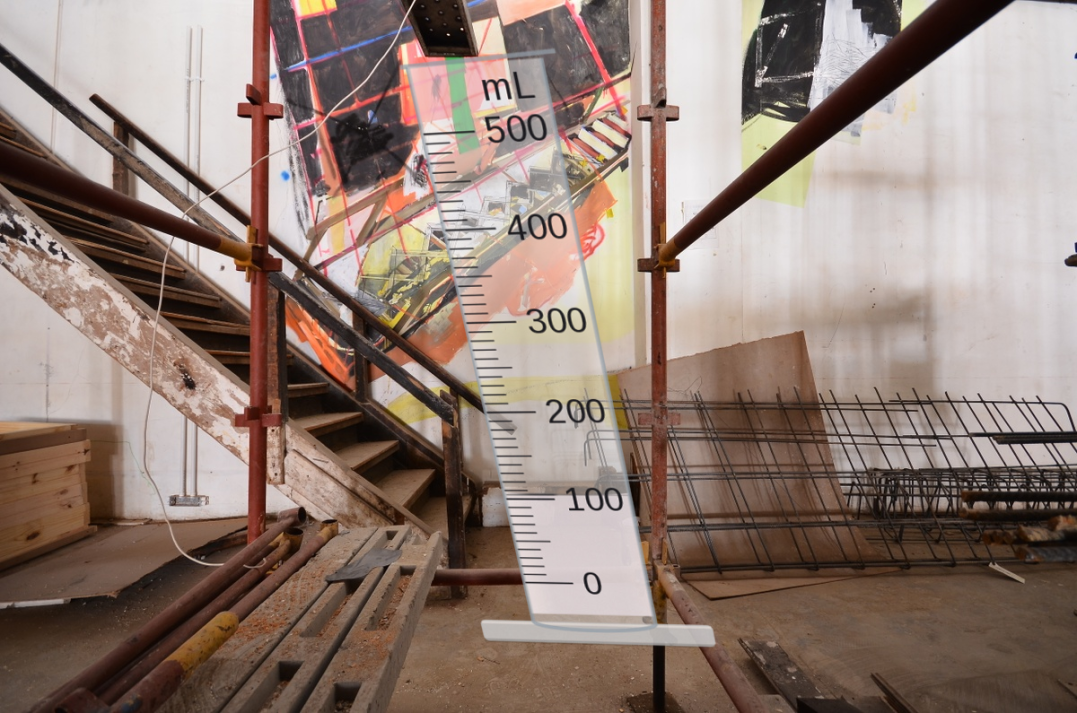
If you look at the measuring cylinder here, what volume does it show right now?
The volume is 105 mL
